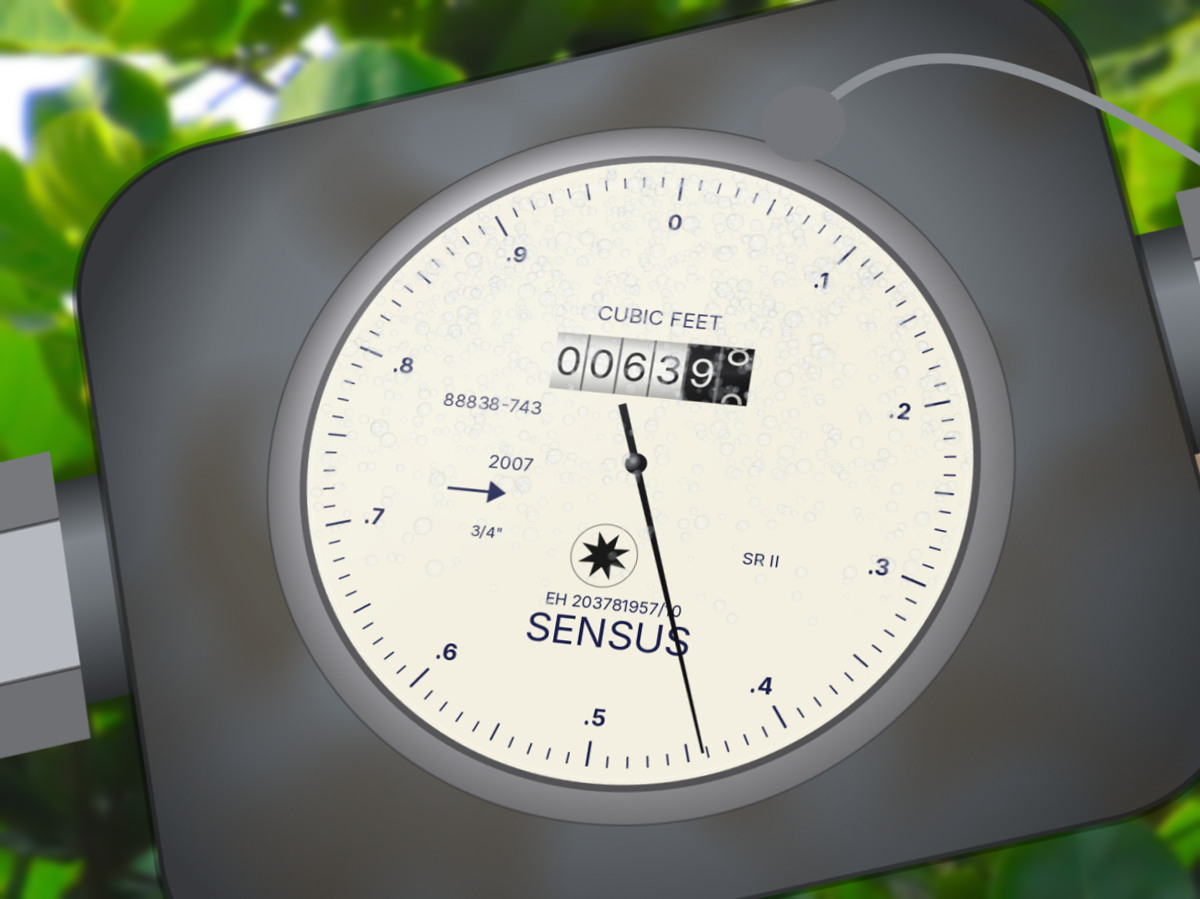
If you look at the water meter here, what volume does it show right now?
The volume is 6398.44 ft³
